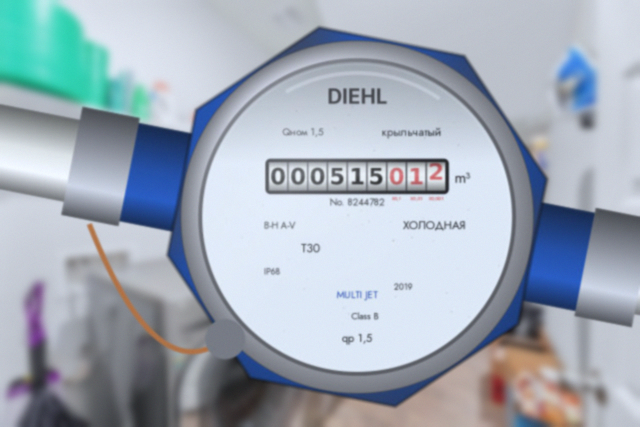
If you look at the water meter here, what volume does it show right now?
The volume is 515.012 m³
